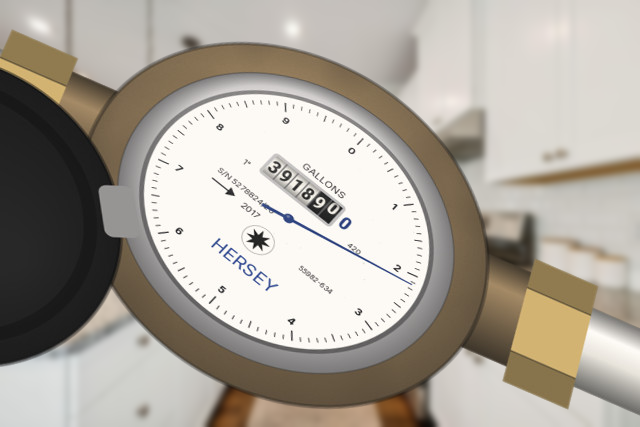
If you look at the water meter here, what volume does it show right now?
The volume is 3918902.1 gal
